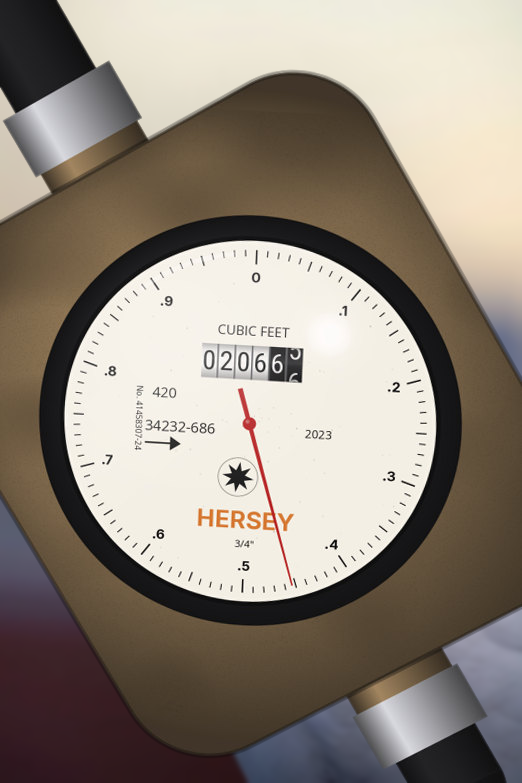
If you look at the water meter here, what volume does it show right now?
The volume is 20665.45 ft³
